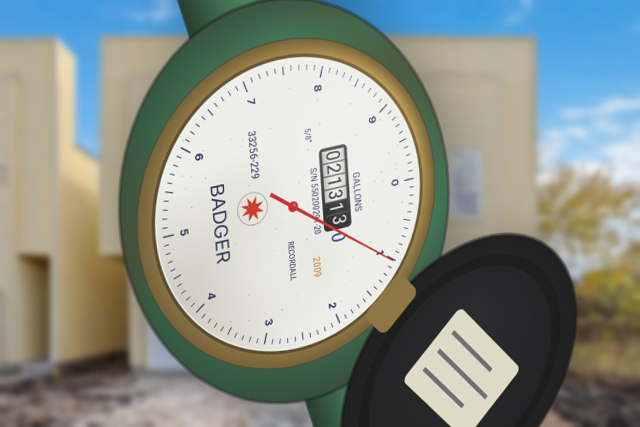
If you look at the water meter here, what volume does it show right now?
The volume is 213131.0 gal
